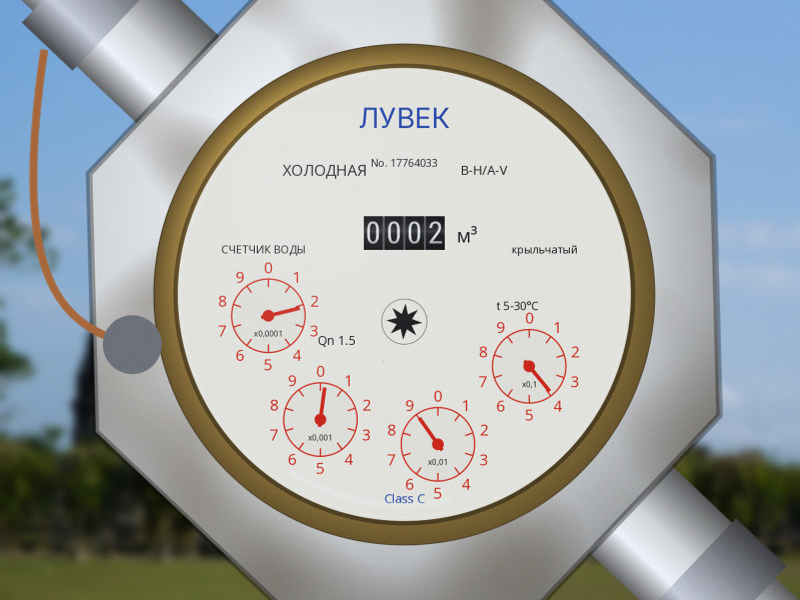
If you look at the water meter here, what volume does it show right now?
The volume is 2.3902 m³
